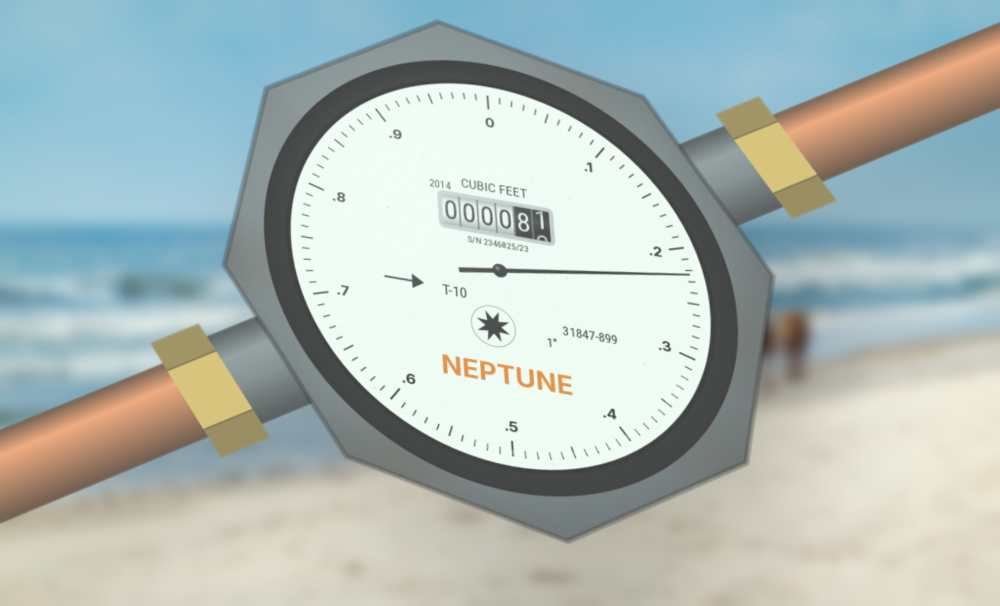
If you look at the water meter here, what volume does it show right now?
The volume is 81.22 ft³
